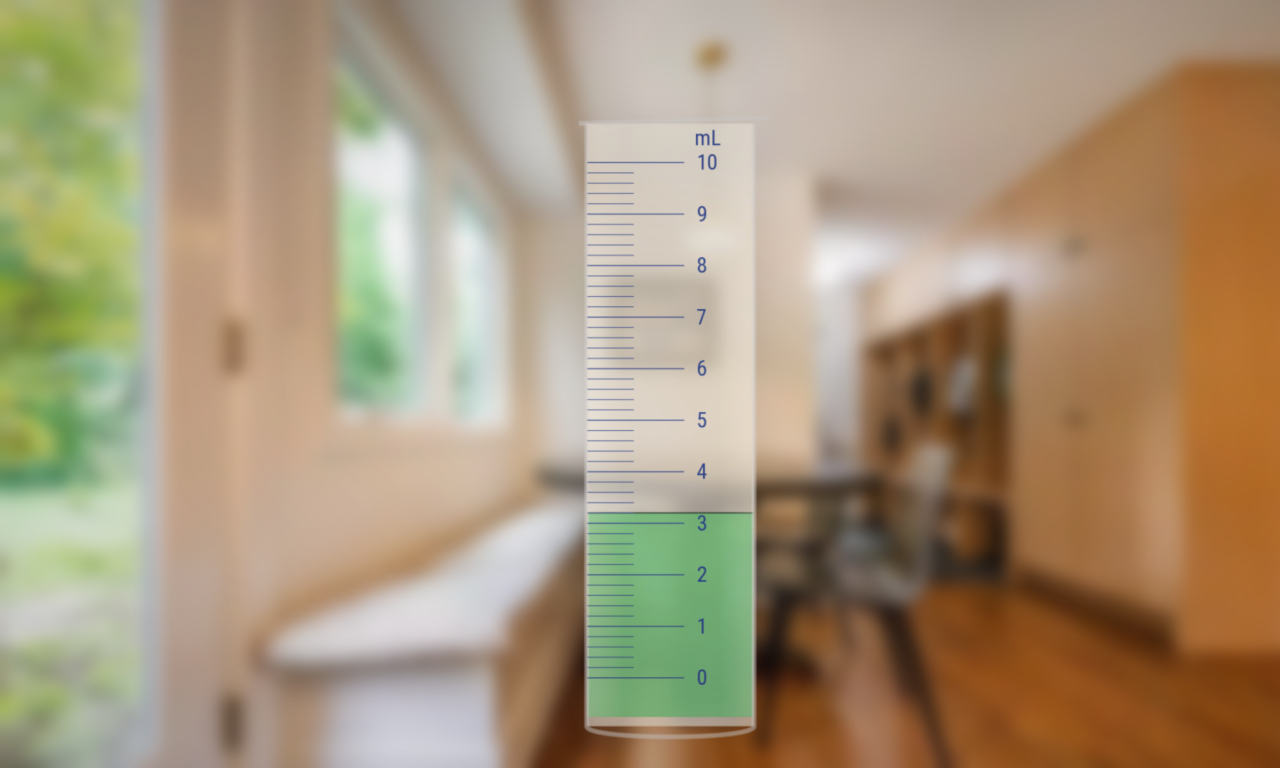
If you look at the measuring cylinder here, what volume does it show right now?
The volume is 3.2 mL
